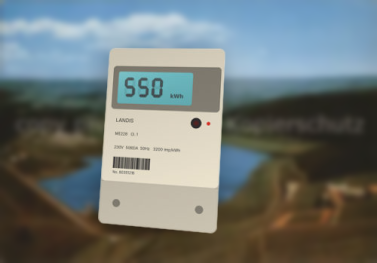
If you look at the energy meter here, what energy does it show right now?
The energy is 550 kWh
